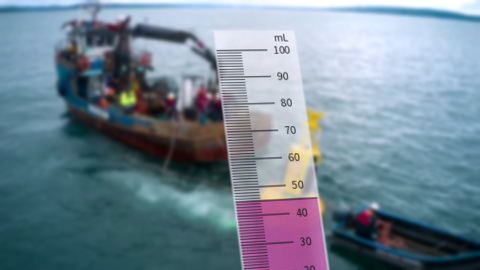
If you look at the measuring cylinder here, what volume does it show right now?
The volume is 45 mL
